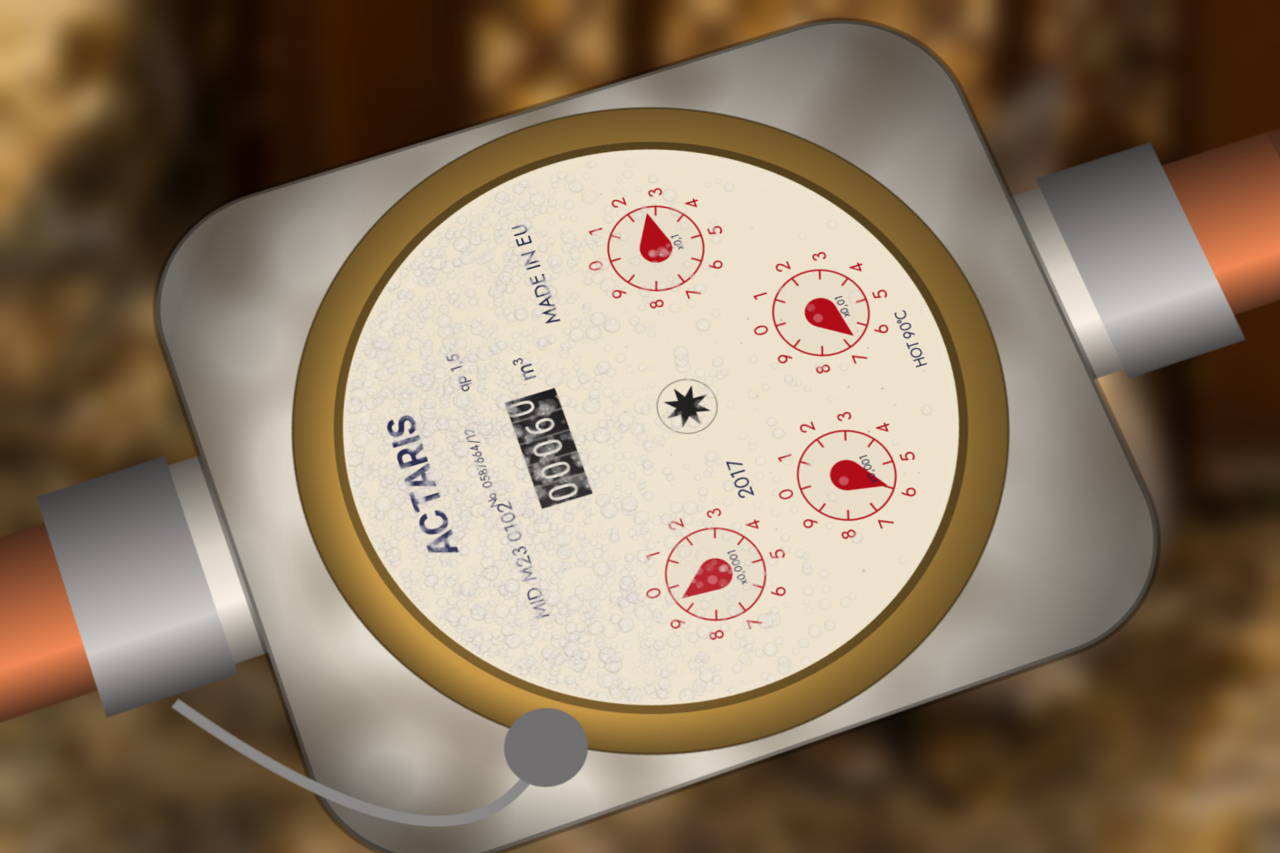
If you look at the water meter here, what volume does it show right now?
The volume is 60.2659 m³
